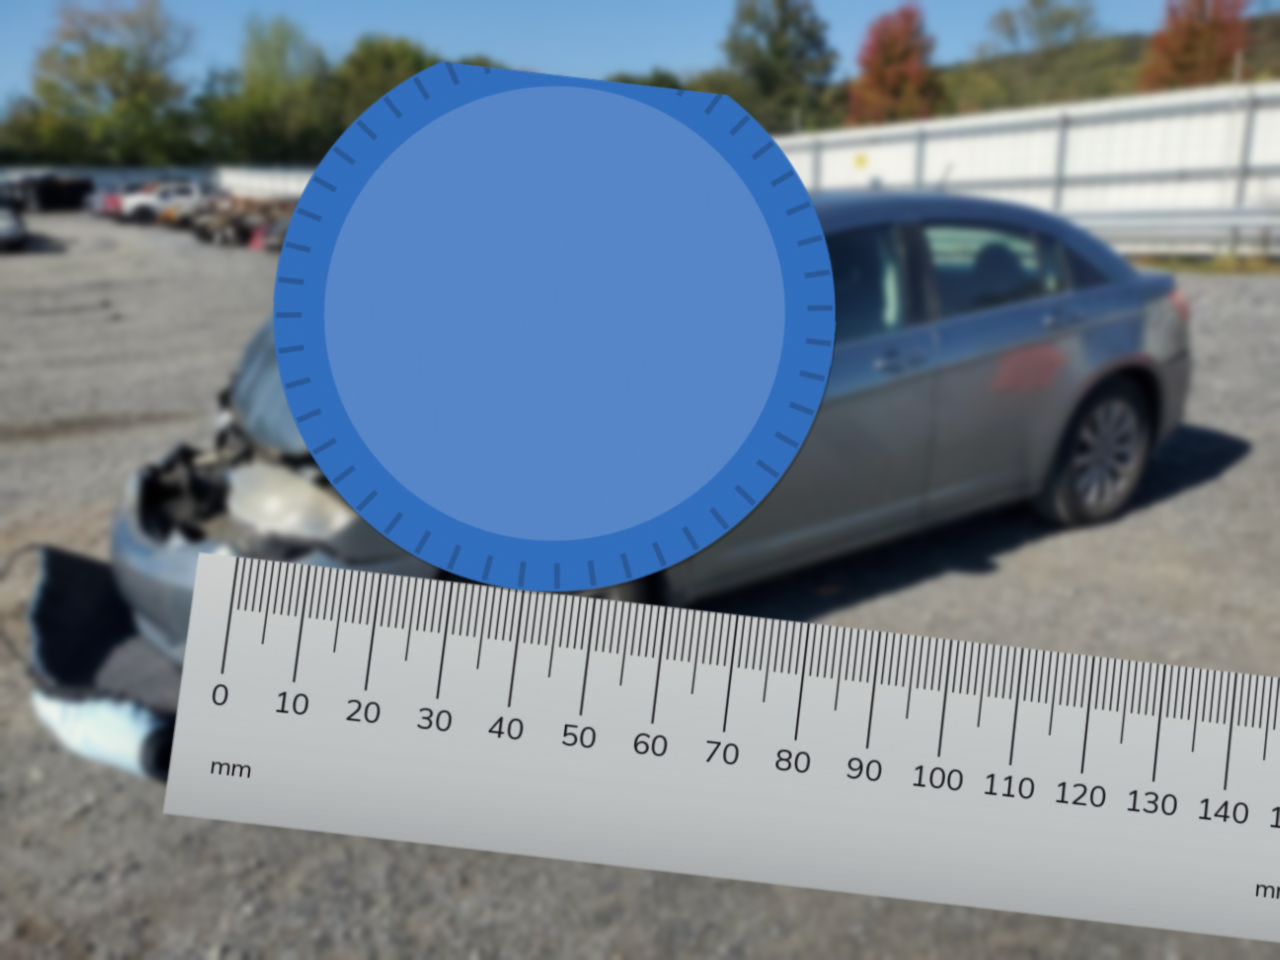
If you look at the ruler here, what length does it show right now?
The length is 79 mm
